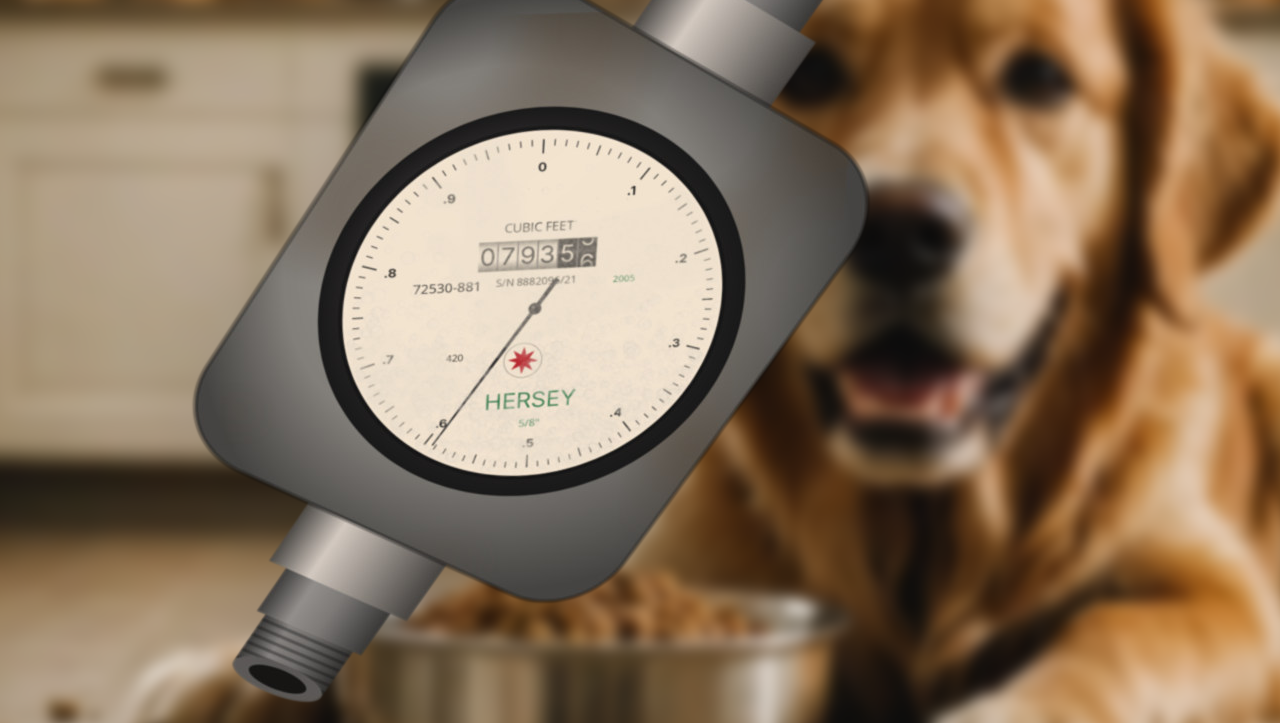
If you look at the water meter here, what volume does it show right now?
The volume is 79355.59 ft³
